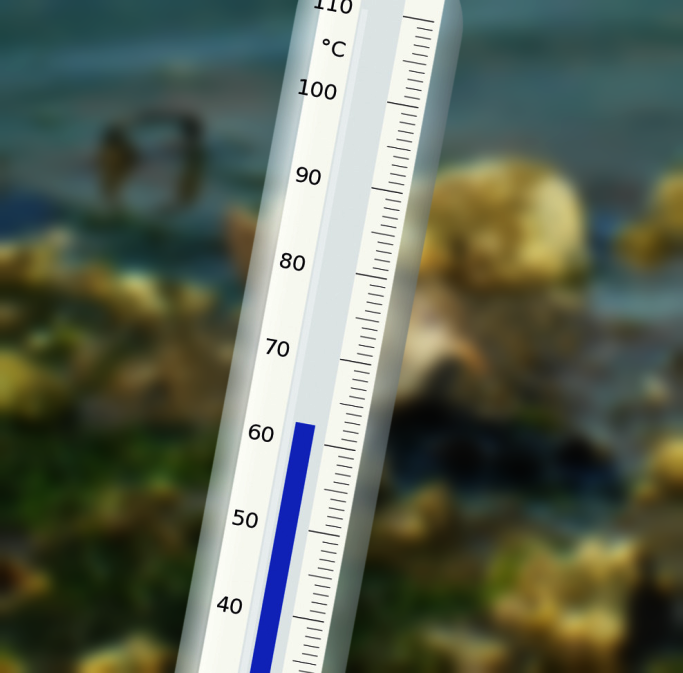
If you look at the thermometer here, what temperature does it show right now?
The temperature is 62 °C
